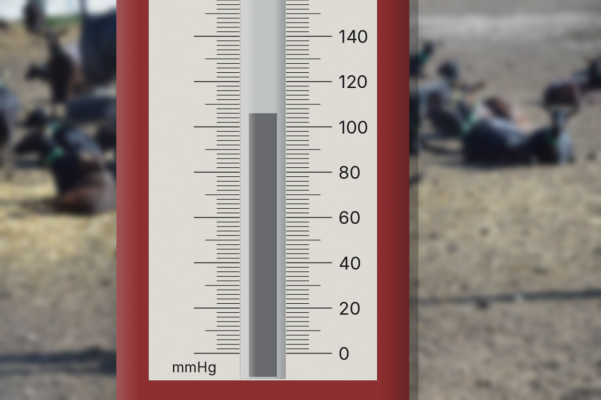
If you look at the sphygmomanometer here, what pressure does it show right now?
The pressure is 106 mmHg
